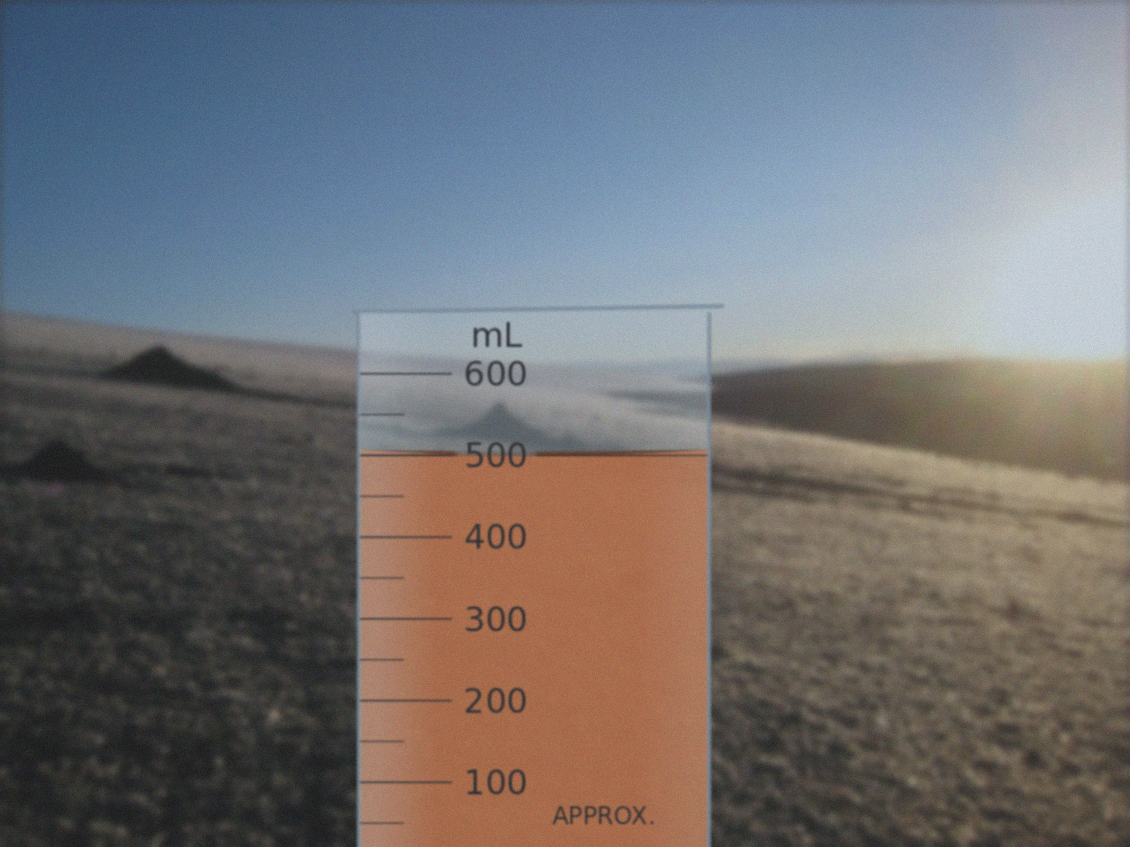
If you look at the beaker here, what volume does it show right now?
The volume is 500 mL
